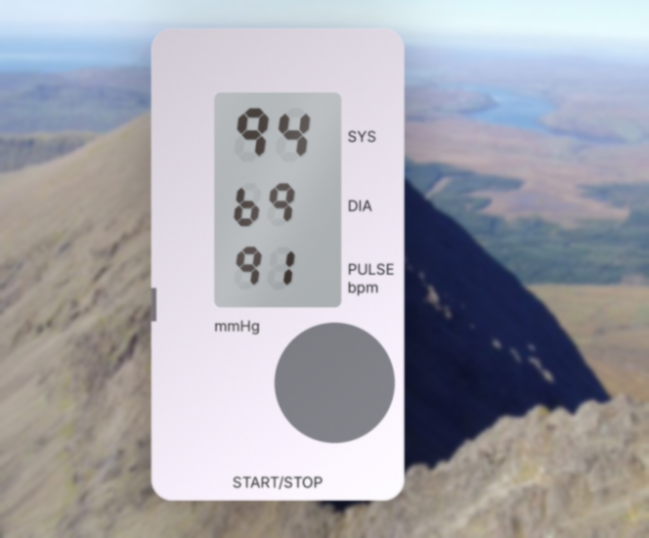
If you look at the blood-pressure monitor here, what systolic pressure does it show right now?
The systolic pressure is 94 mmHg
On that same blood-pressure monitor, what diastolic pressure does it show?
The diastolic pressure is 69 mmHg
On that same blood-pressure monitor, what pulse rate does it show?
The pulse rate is 91 bpm
